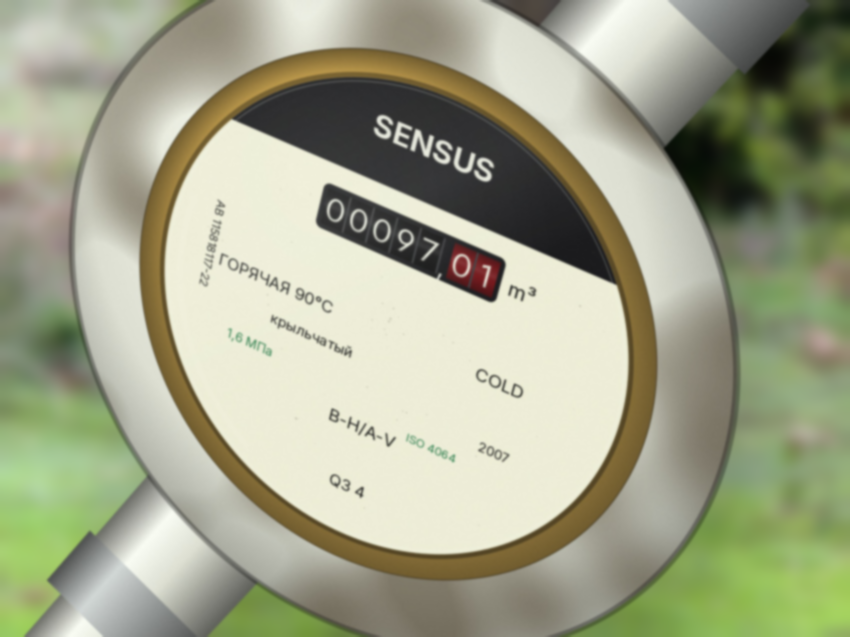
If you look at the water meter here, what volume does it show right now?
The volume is 97.01 m³
